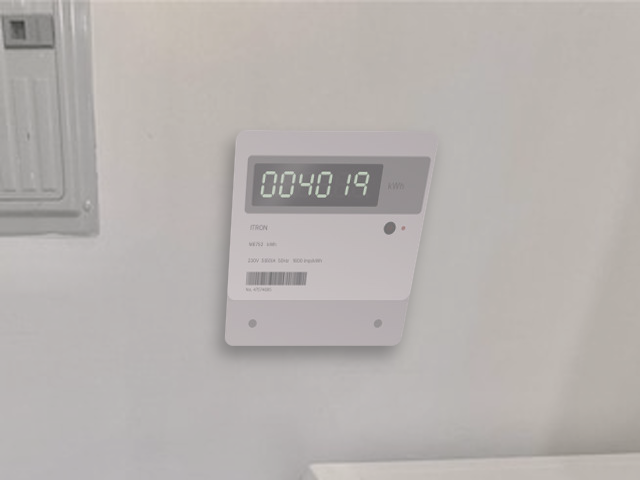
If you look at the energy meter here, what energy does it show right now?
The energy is 4019 kWh
